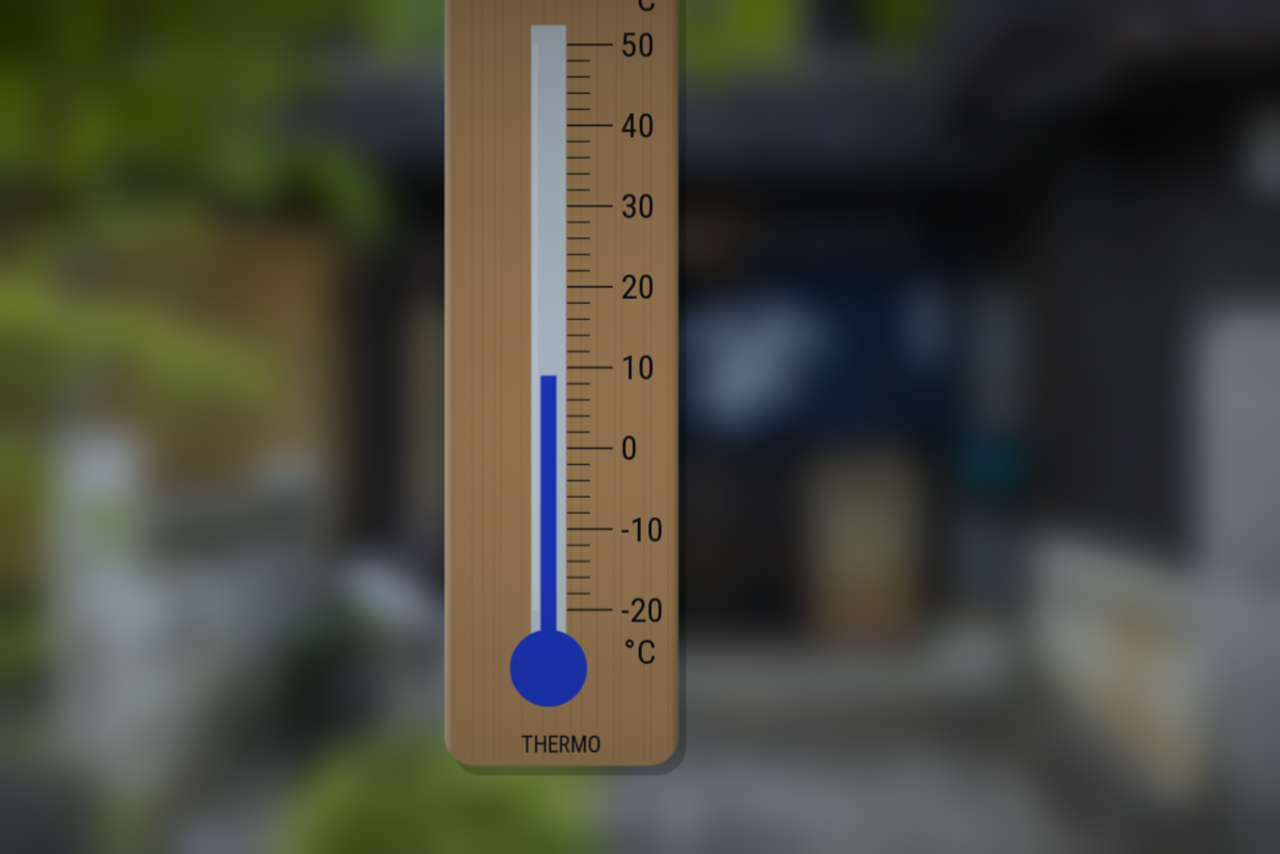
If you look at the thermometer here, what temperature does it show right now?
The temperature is 9 °C
